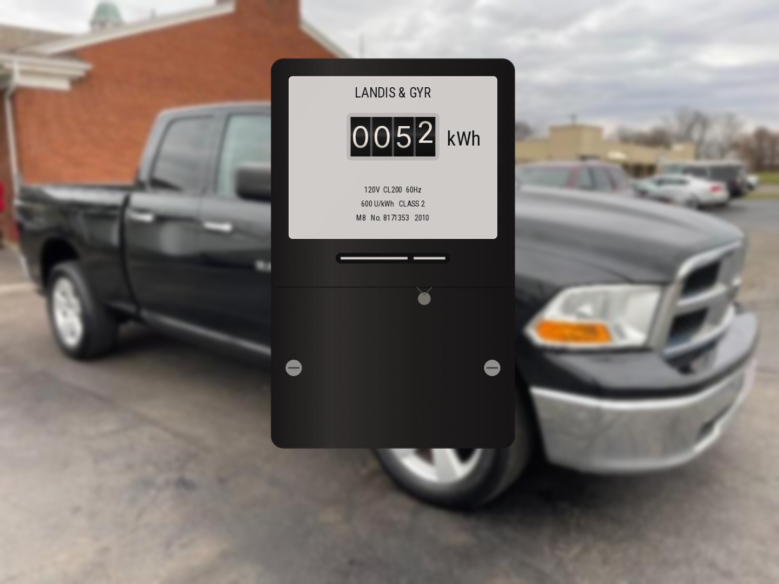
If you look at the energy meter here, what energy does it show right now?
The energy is 52 kWh
